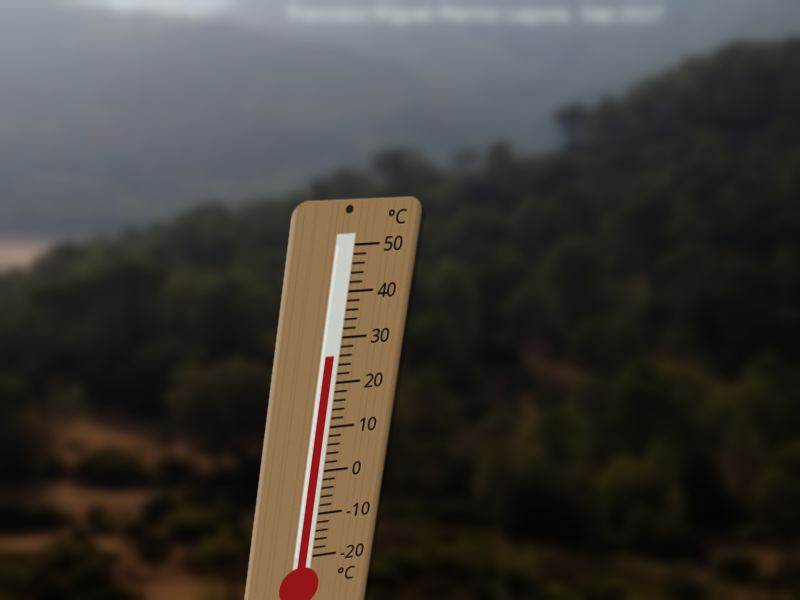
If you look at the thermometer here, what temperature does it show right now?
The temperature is 26 °C
